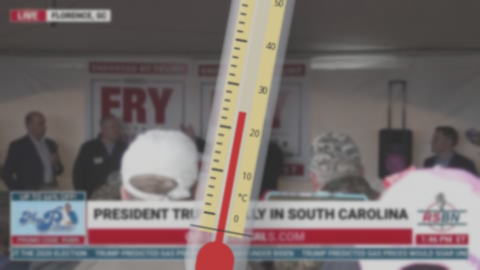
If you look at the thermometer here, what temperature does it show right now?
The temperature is 24 °C
